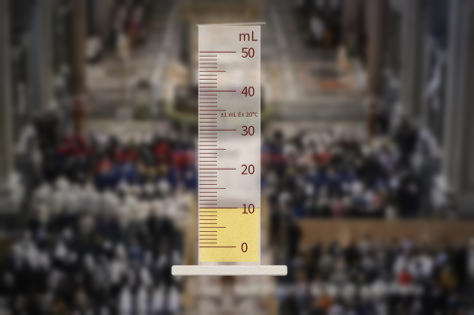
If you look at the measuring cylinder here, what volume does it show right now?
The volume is 10 mL
